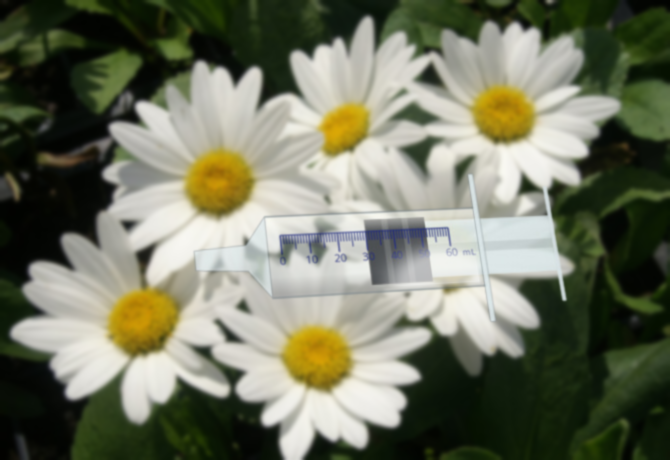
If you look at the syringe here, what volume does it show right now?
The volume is 30 mL
